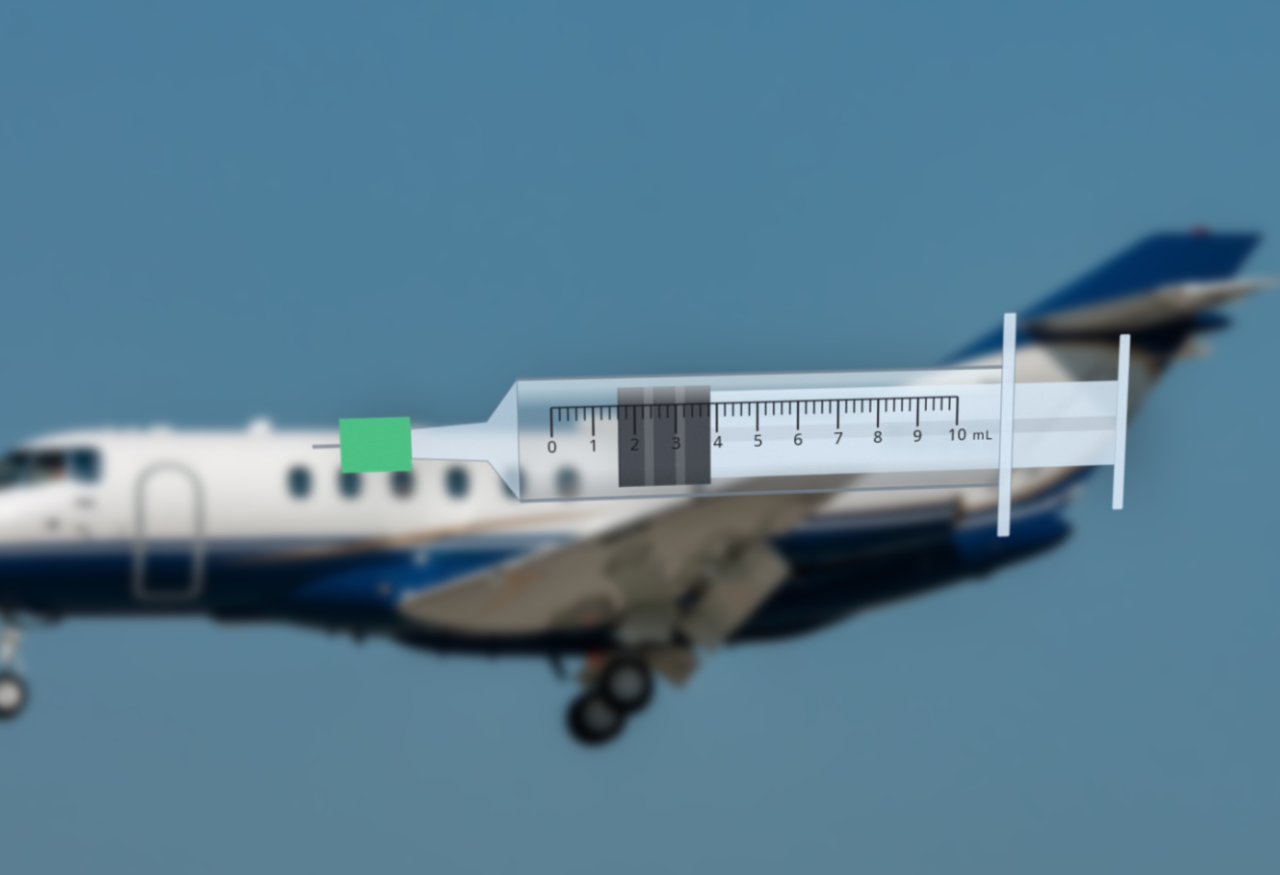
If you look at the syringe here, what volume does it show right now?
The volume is 1.6 mL
